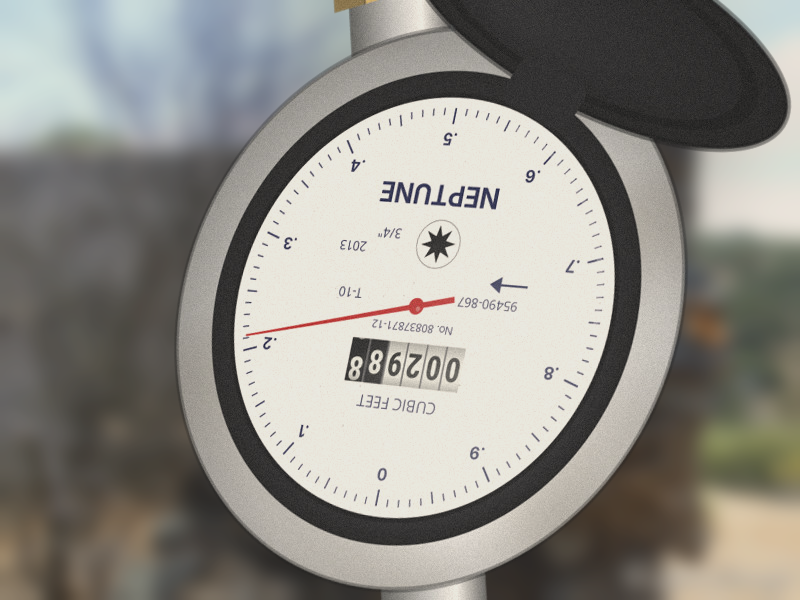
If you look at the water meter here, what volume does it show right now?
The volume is 2988.21 ft³
